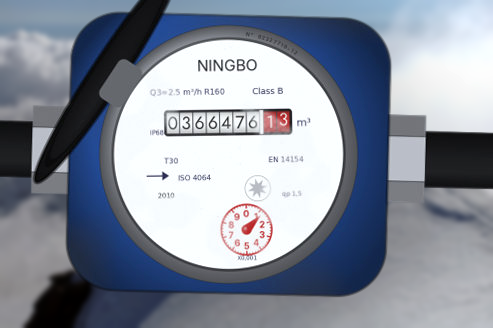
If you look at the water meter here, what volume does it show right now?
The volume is 366476.131 m³
